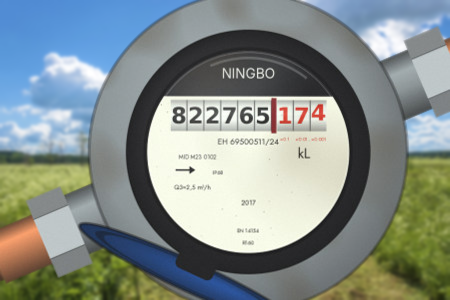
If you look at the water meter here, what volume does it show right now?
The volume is 822765.174 kL
